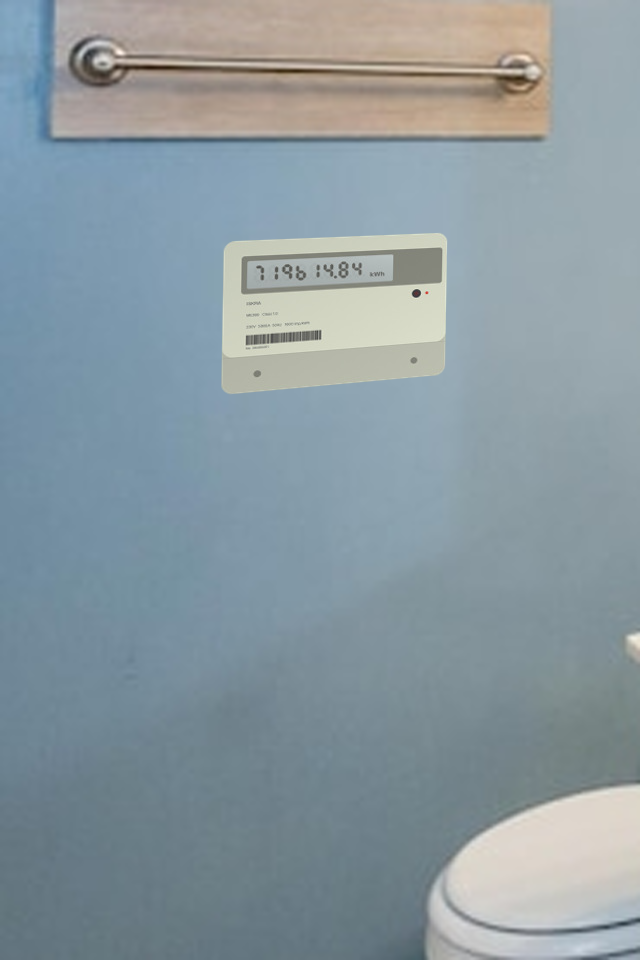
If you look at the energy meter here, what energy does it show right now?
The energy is 719614.84 kWh
